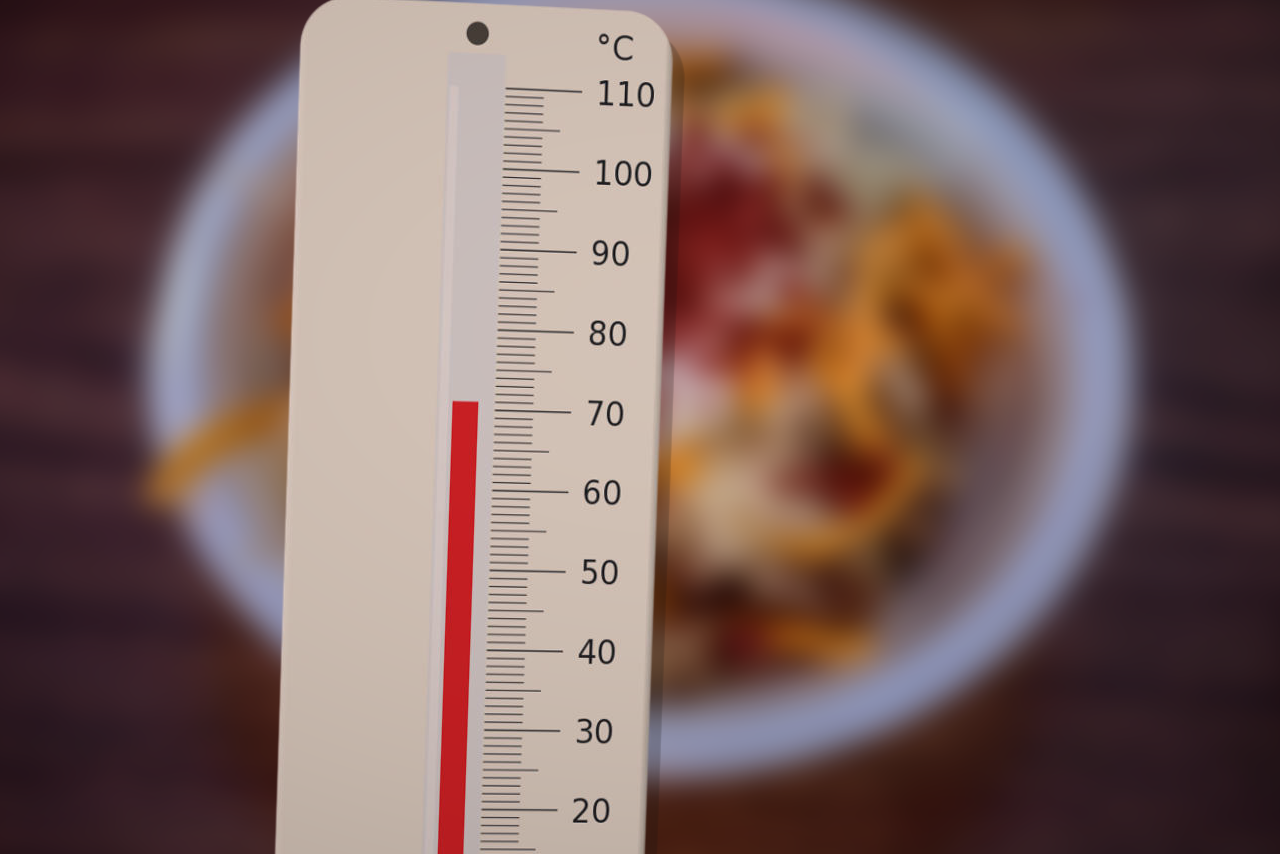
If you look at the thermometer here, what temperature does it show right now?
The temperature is 71 °C
